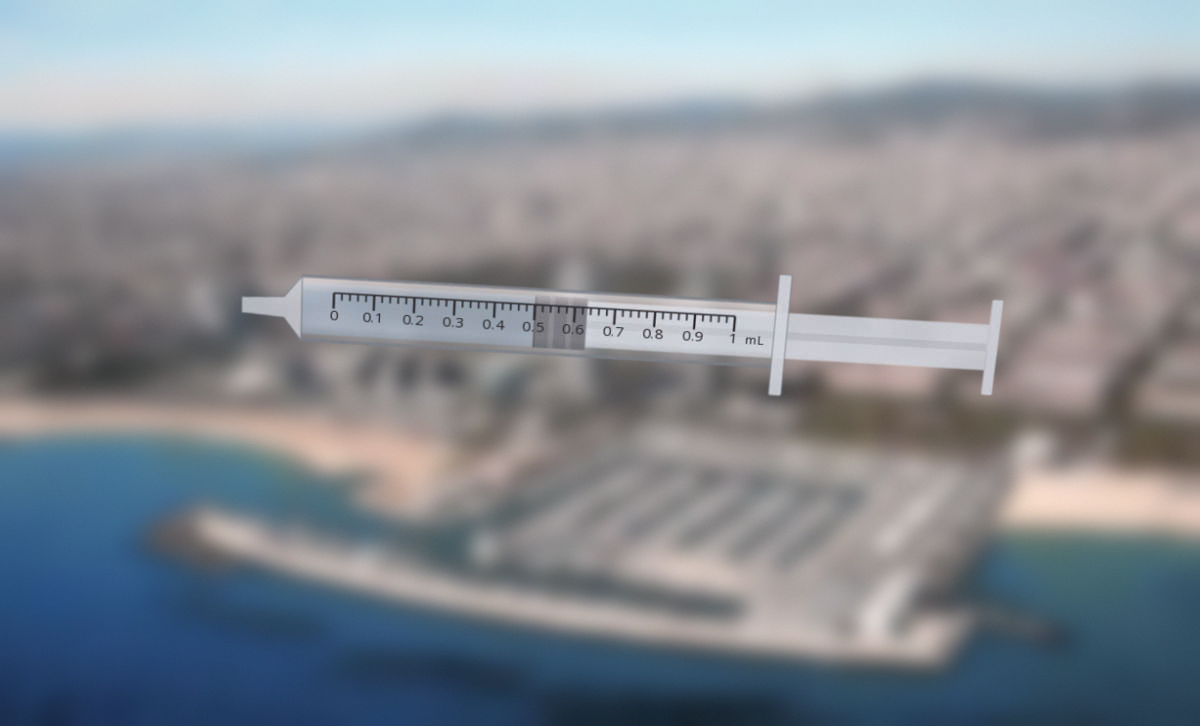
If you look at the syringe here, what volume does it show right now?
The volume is 0.5 mL
